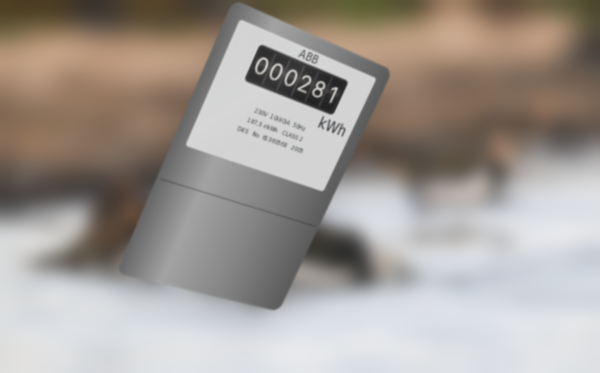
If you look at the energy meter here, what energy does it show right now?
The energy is 281 kWh
